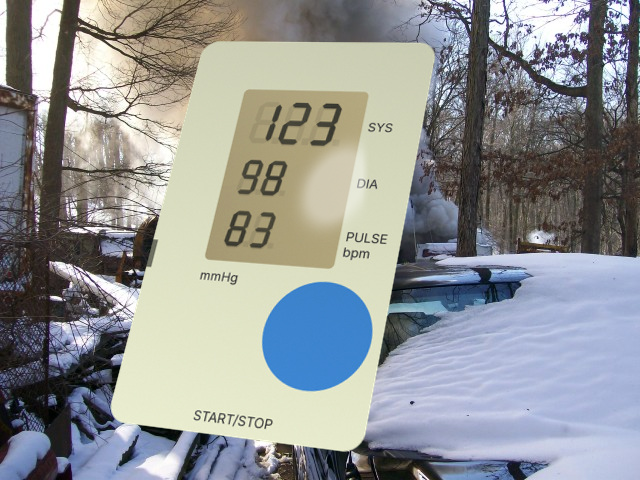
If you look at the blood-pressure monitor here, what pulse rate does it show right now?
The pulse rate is 83 bpm
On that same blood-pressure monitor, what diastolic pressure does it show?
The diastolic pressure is 98 mmHg
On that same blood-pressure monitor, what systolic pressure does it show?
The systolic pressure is 123 mmHg
